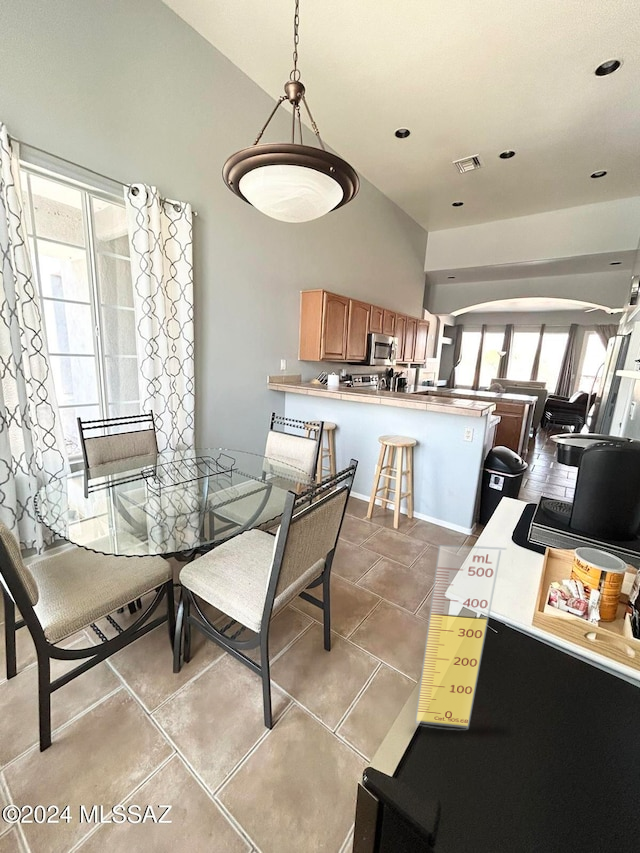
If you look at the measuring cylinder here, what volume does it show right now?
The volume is 350 mL
